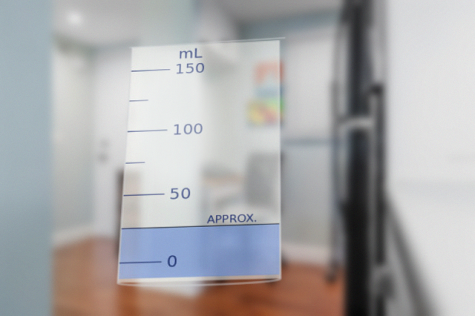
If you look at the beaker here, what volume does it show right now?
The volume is 25 mL
